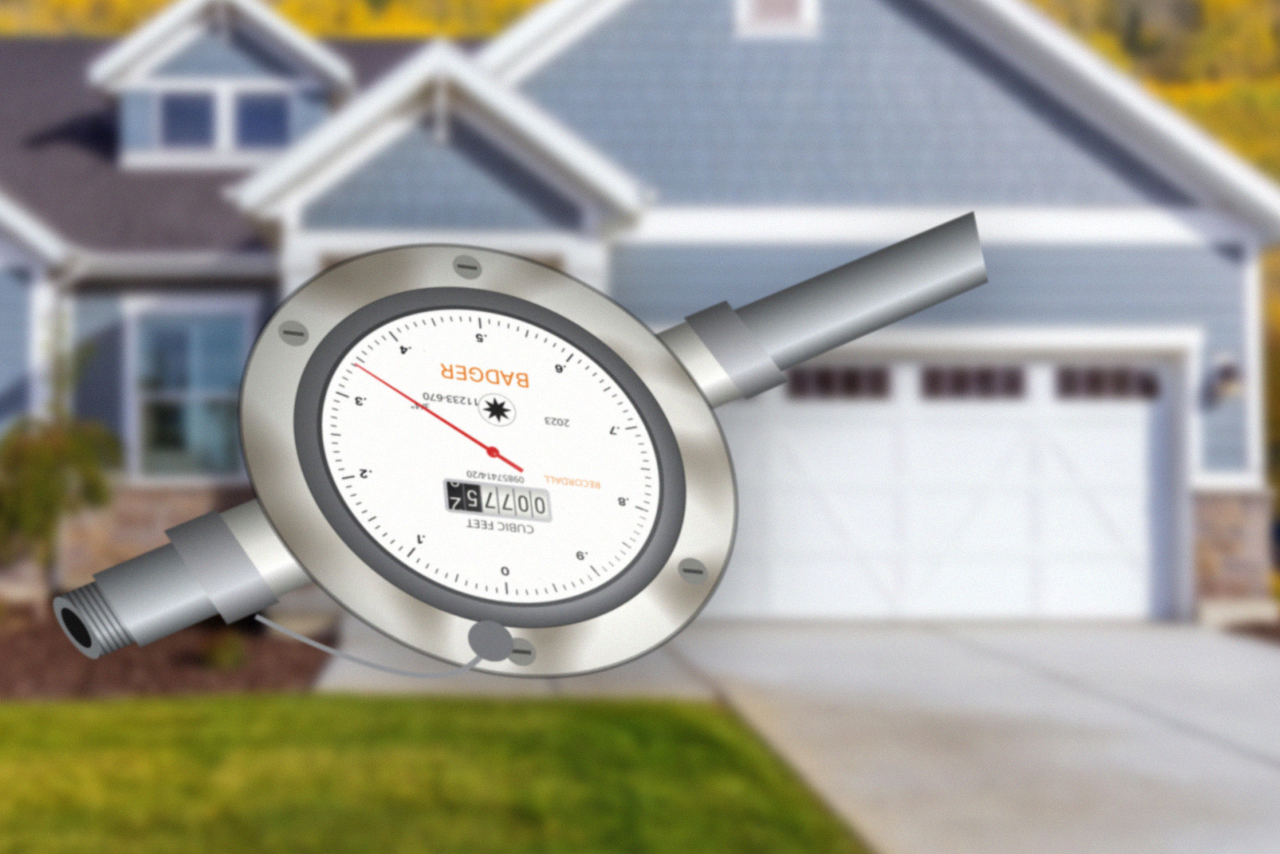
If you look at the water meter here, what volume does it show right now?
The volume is 7752.34 ft³
